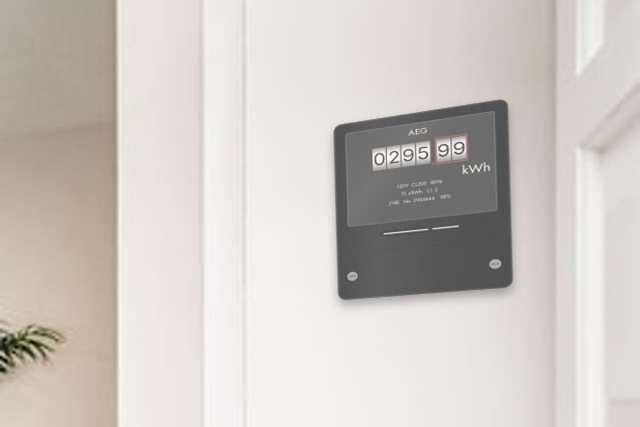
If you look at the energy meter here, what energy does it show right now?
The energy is 295.99 kWh
